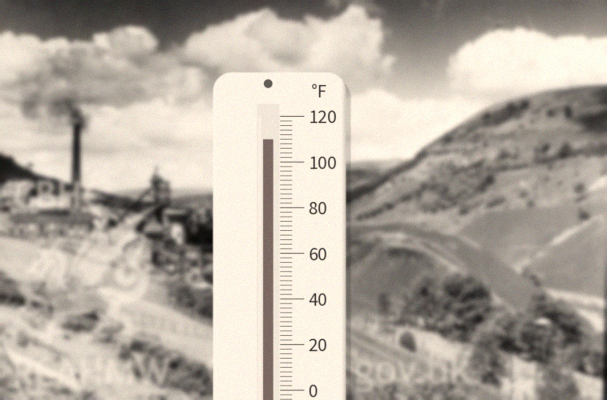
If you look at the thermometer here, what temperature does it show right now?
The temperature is 110 °F
